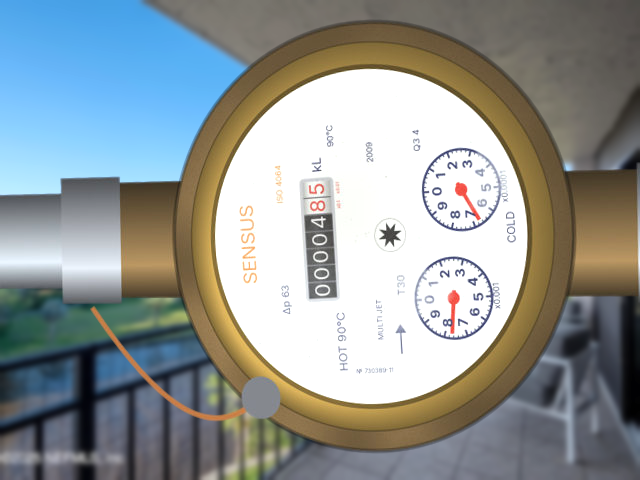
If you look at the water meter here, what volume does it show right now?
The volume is 4.8576 kL
